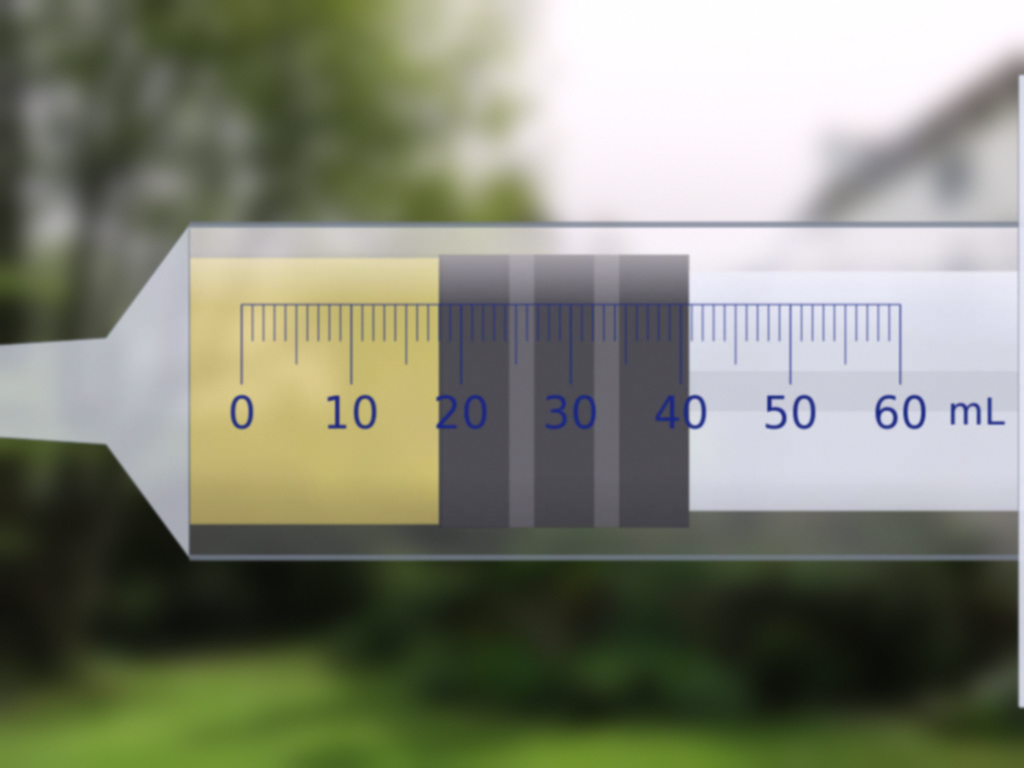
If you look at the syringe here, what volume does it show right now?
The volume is 18 mL
